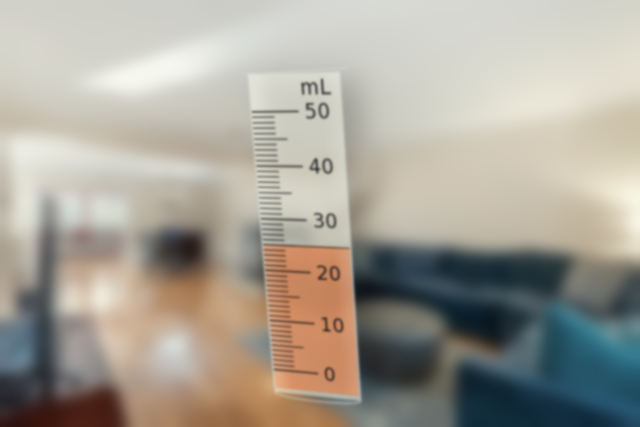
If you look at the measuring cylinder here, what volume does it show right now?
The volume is 25 mL
